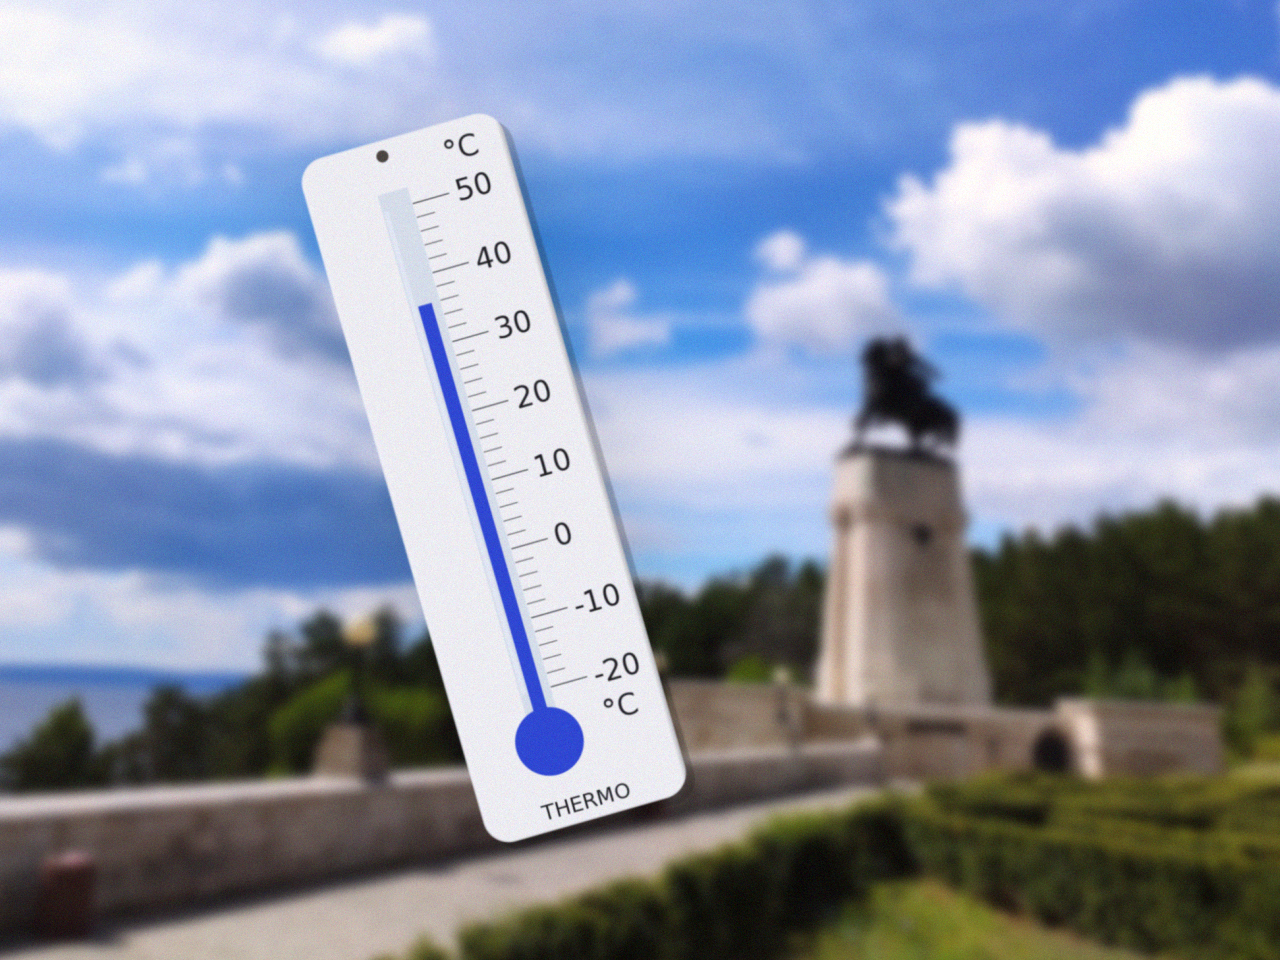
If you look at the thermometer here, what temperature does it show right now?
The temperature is 36 °C
